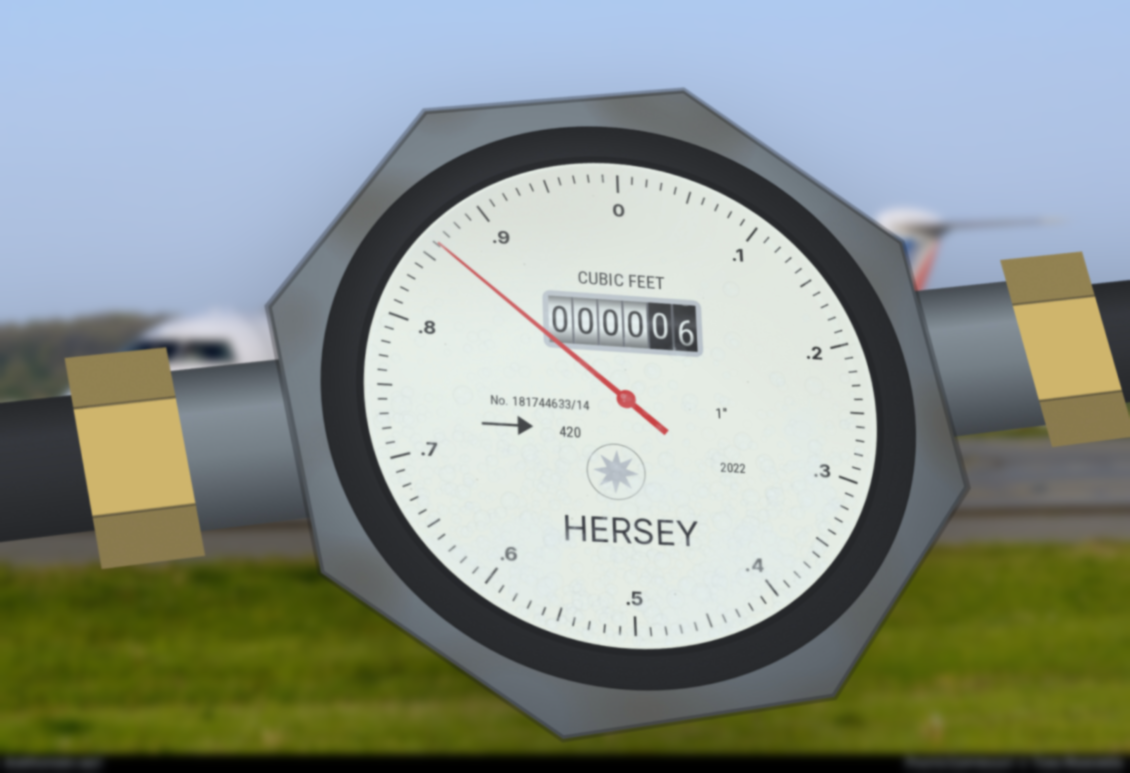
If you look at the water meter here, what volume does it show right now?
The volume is 5.86 ft³
